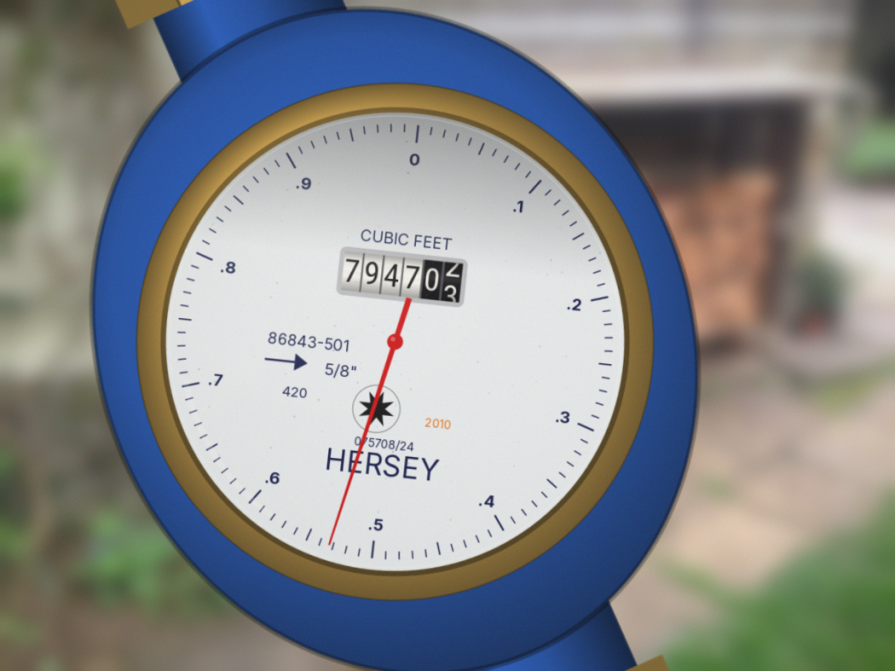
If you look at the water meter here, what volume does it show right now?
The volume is 794702.53 ft³
